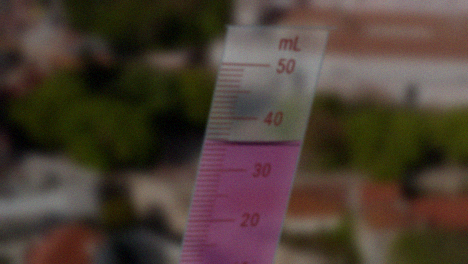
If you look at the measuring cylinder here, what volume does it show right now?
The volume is 35 mL
